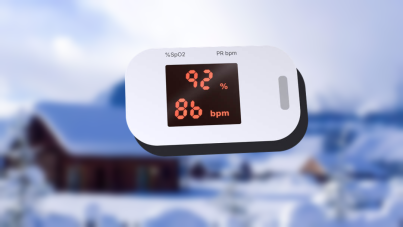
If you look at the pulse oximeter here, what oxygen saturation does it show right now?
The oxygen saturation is 92 %
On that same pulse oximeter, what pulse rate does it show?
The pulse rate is 86 bpm
